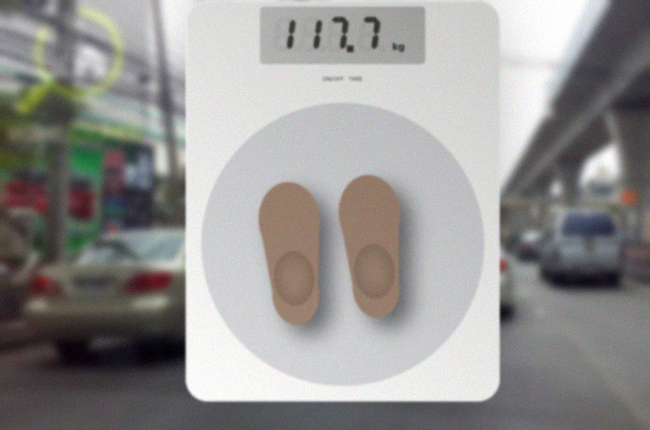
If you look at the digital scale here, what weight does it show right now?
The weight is 117.7 kg
